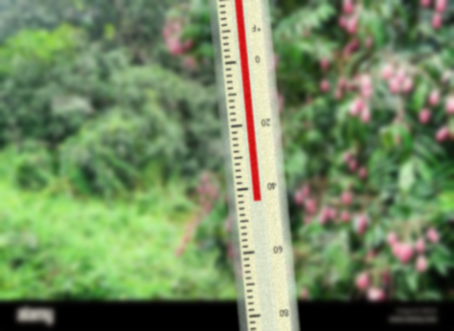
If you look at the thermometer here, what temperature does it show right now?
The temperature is 44 °F
